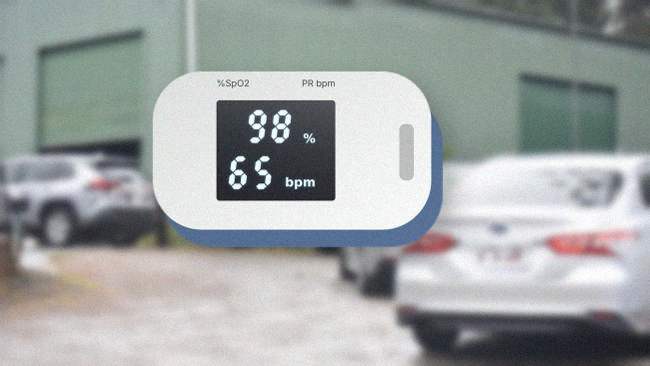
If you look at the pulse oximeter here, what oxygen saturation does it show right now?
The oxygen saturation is 98 %
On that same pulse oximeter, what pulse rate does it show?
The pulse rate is 65 bpm
